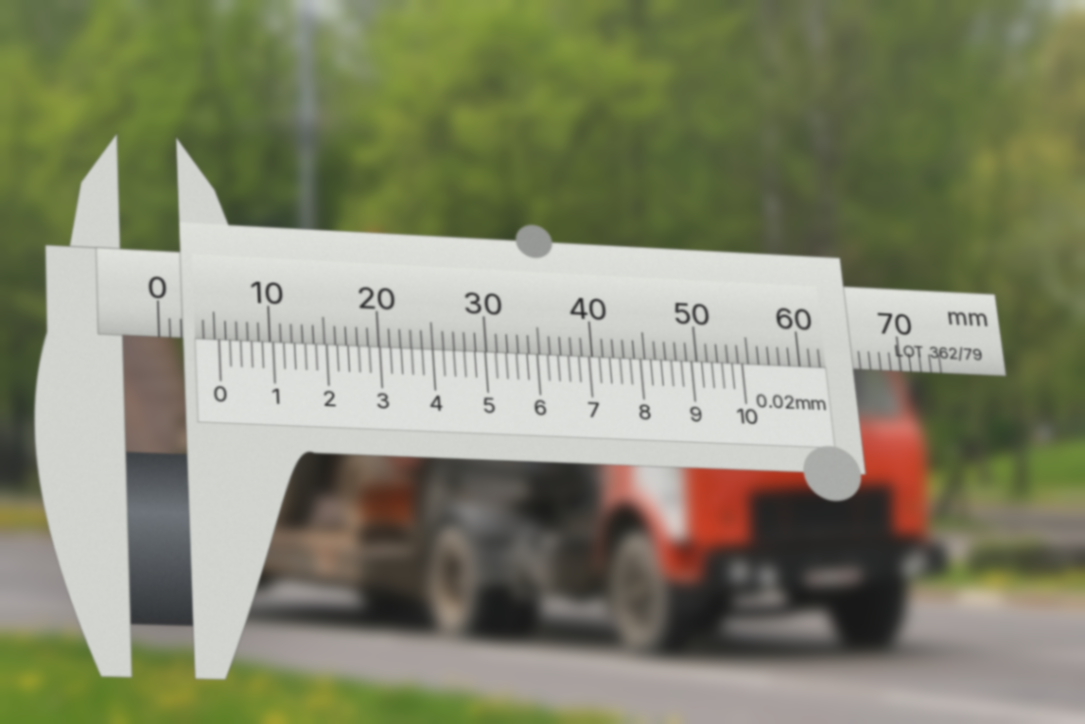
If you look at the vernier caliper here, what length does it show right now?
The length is 5.4 mm
